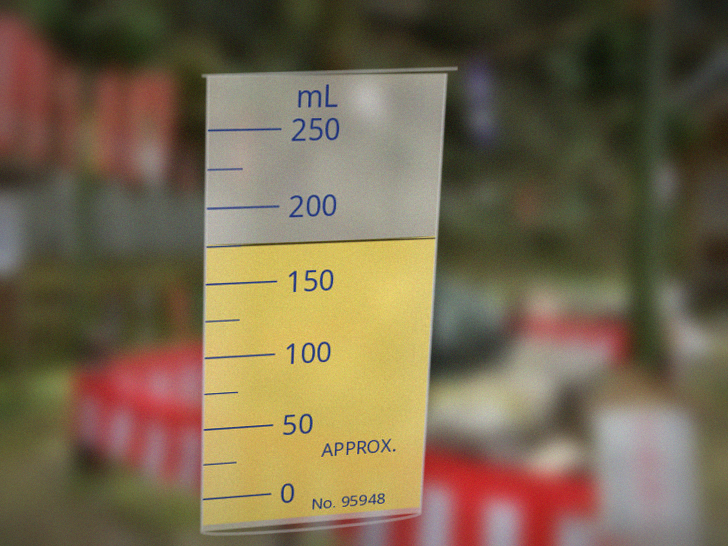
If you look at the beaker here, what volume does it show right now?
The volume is 175 mL
